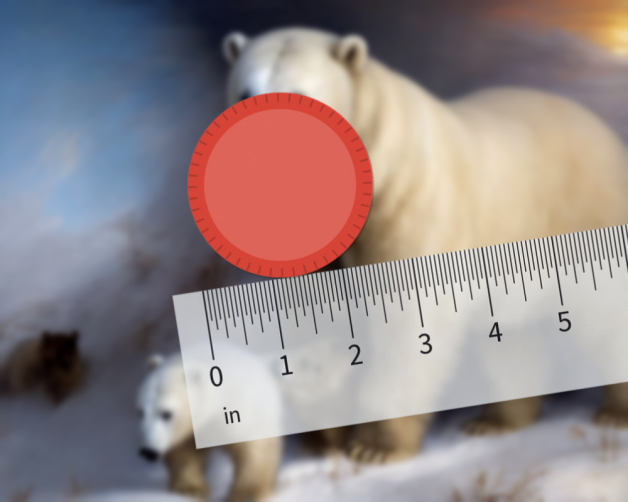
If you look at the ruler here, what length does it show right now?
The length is 2.625 in
